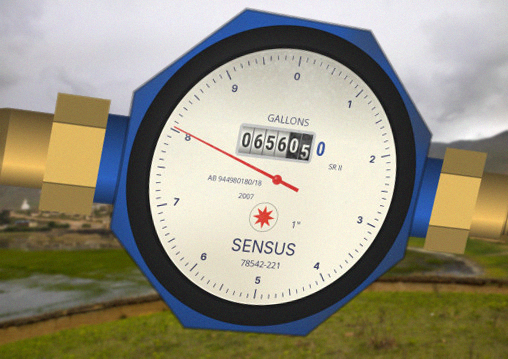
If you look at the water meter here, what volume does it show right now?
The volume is 656048.0 gal
